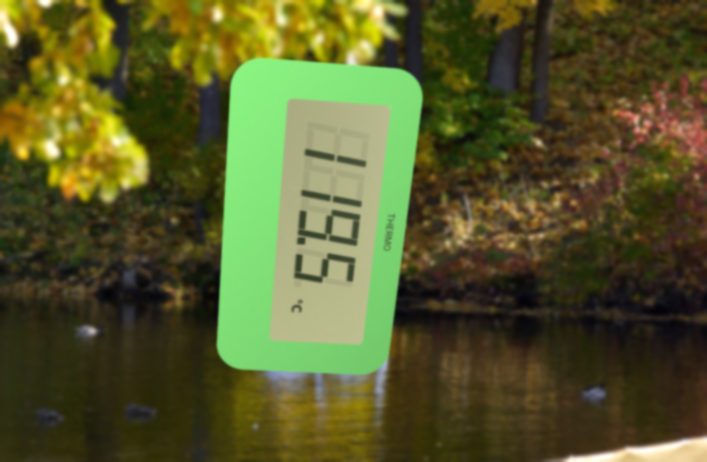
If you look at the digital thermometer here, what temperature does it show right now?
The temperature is 119.5 °C
